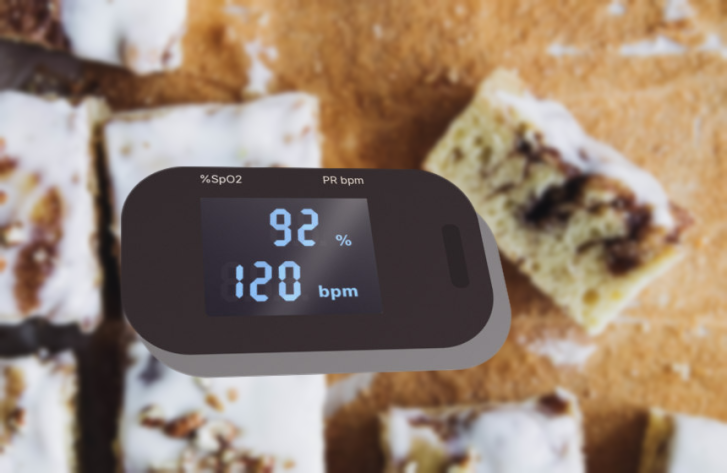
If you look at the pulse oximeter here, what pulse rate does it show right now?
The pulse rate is 120 bpm
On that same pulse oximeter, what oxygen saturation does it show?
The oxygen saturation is 92 %
